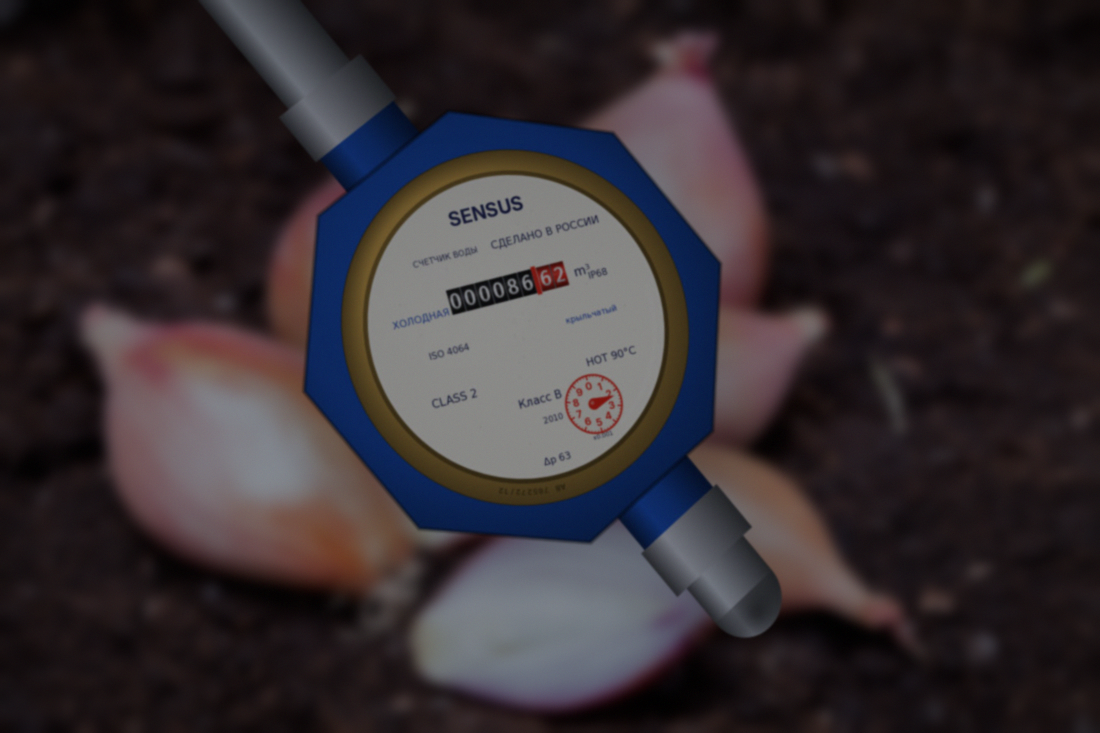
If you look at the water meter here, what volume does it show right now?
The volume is 86.622 m³
